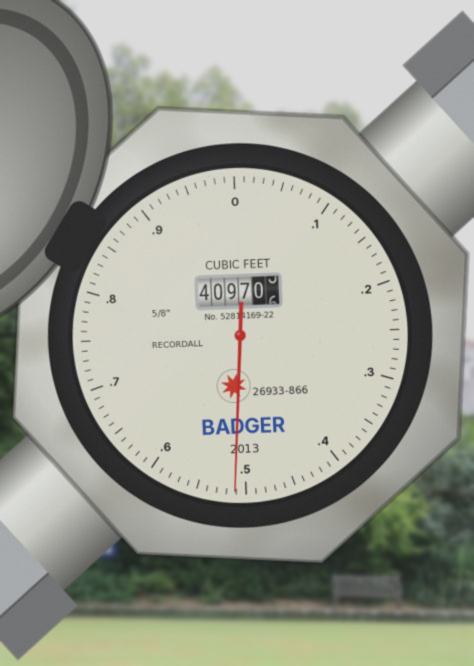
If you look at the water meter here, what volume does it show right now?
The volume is 409705.51 ft³
